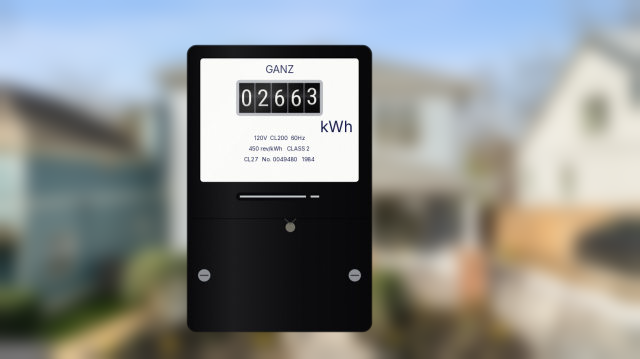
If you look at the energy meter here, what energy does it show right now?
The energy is 2663 kWh
